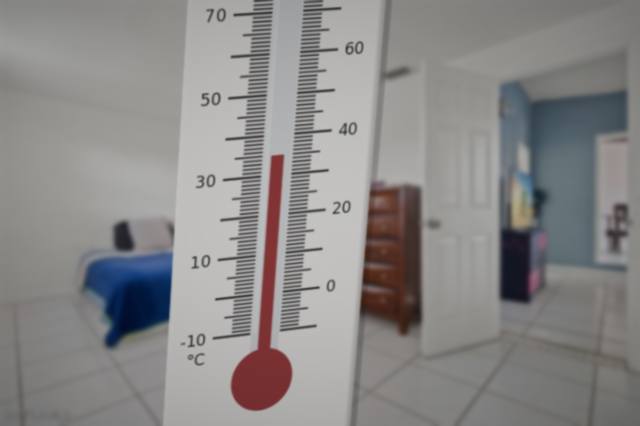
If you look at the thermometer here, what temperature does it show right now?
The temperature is 35 °C
